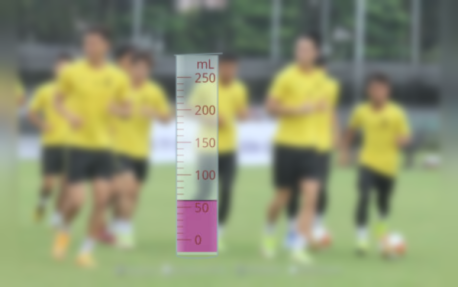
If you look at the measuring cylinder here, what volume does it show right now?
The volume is 60 mL
